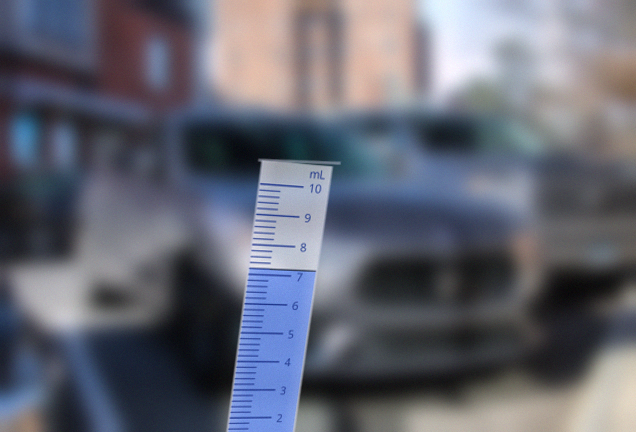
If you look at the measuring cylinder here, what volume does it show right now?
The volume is 7.2 mL
